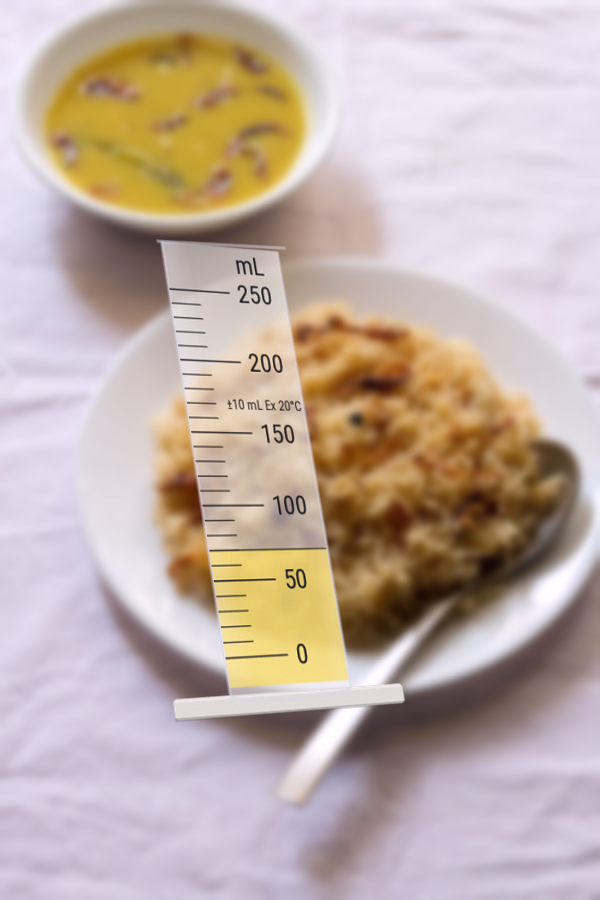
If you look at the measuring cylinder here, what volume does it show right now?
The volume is 70 mL
